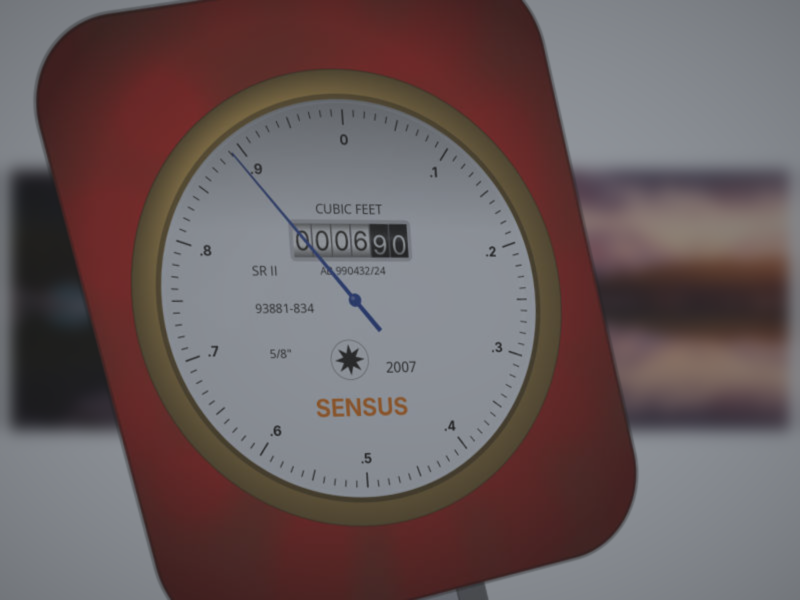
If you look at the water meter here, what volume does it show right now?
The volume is 689.89 ft³
